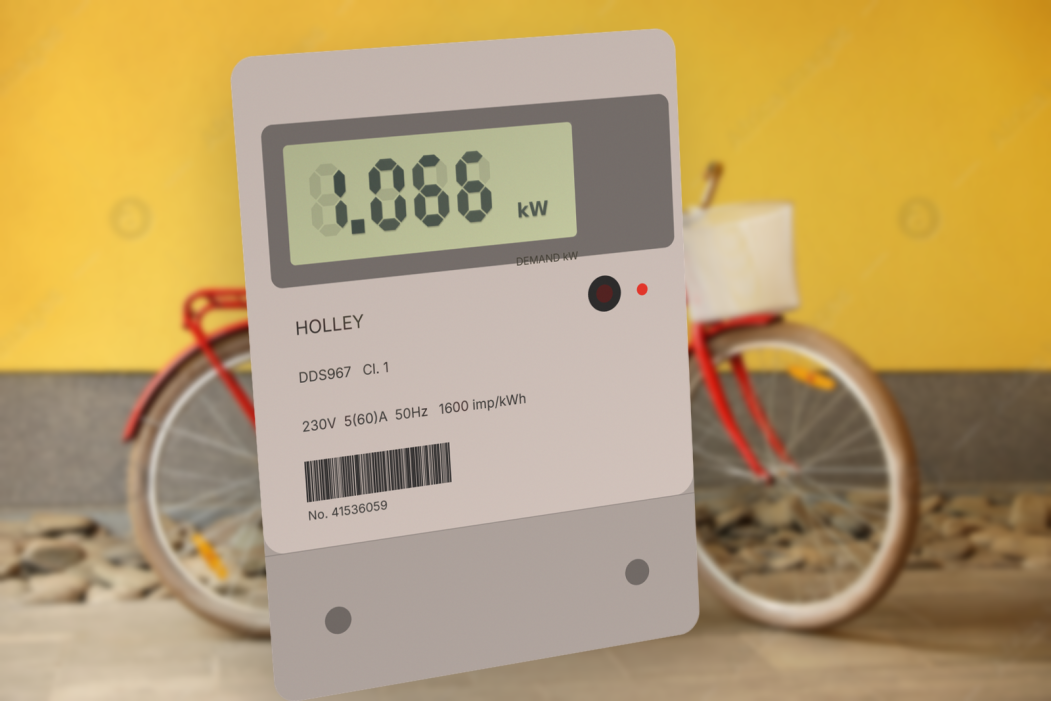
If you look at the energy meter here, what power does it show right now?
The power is 1.066 kW
